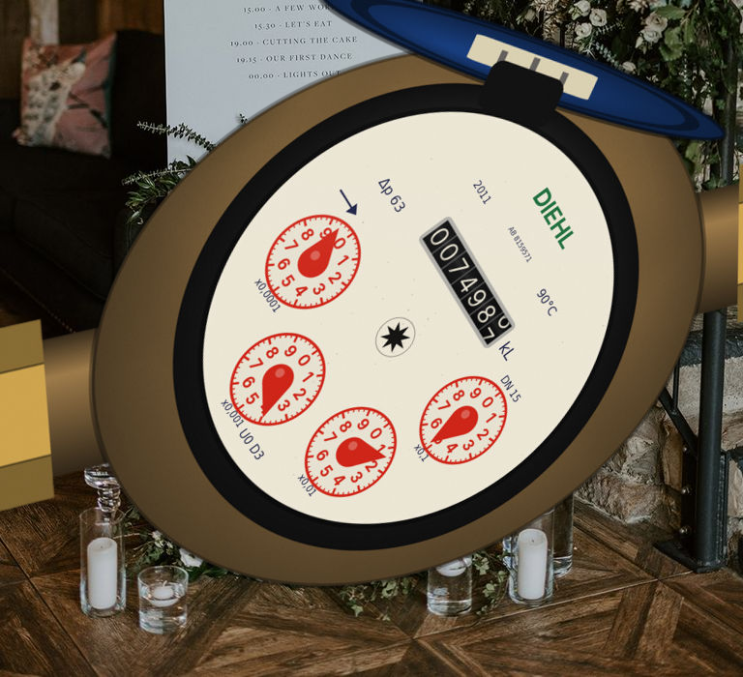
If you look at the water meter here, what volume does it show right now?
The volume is 74986.5139 kL
